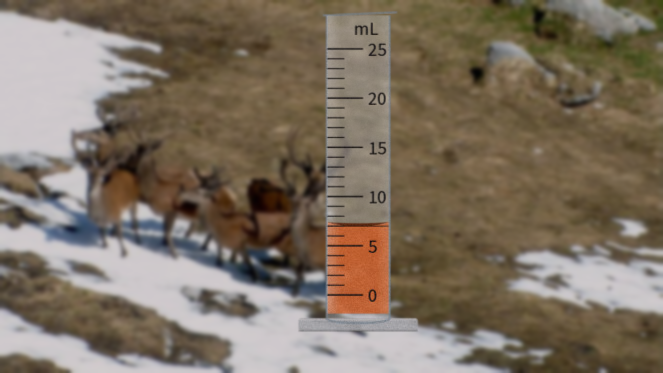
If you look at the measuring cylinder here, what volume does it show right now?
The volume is 7 mL
